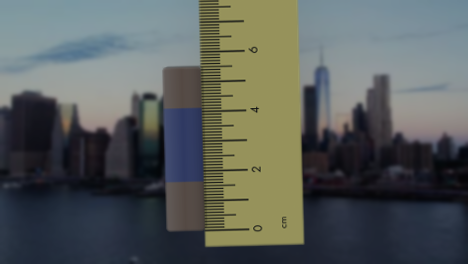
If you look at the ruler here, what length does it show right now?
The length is 5.5 cm
